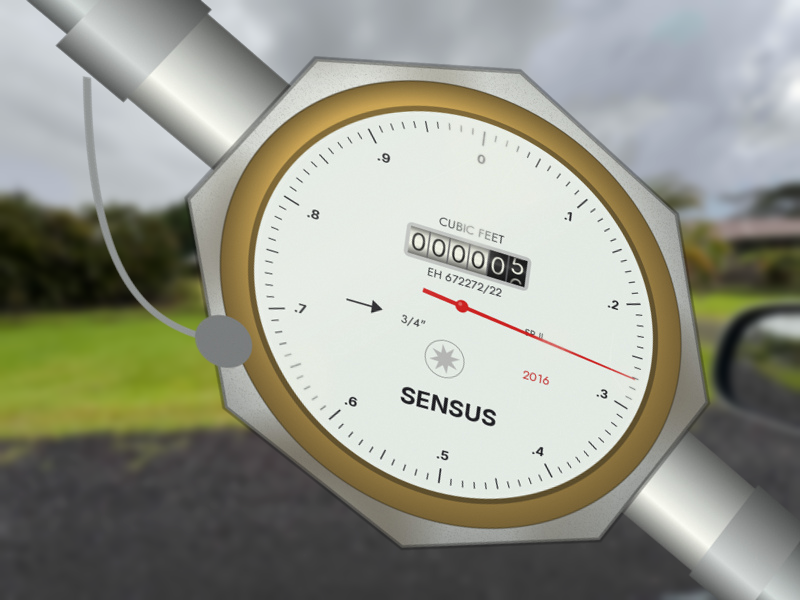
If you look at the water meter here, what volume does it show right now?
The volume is 5.27 ft³
